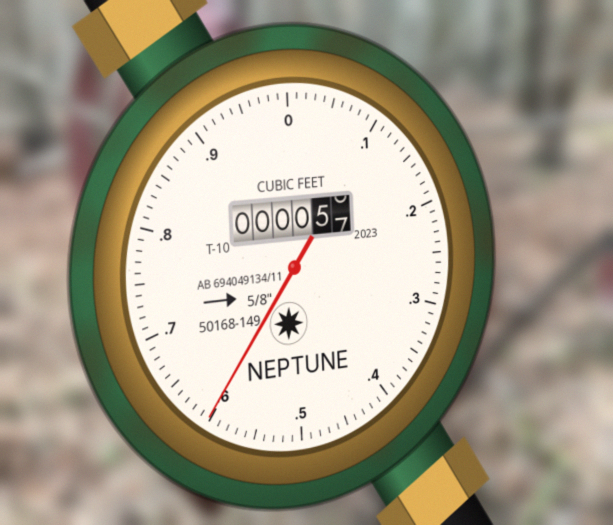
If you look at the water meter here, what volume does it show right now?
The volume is 56.60 ft³
